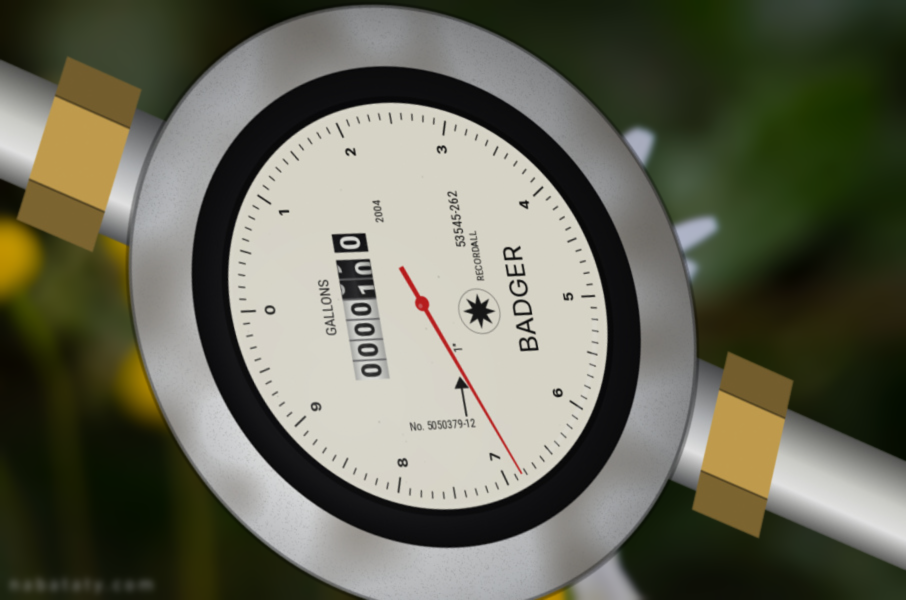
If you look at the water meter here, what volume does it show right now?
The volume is 96.8 gal
